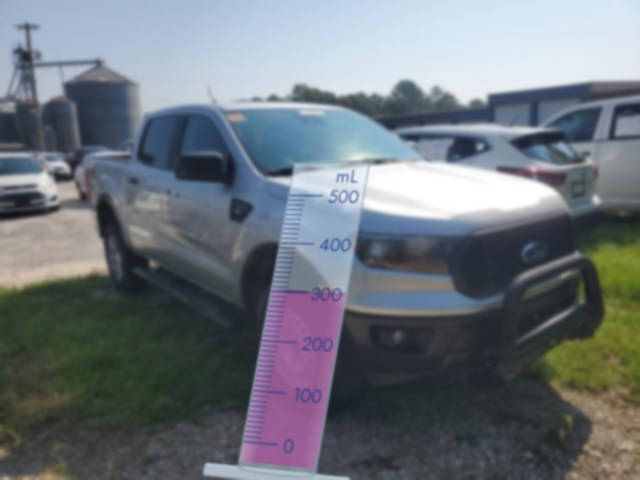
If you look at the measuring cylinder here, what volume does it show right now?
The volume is 300 mL
